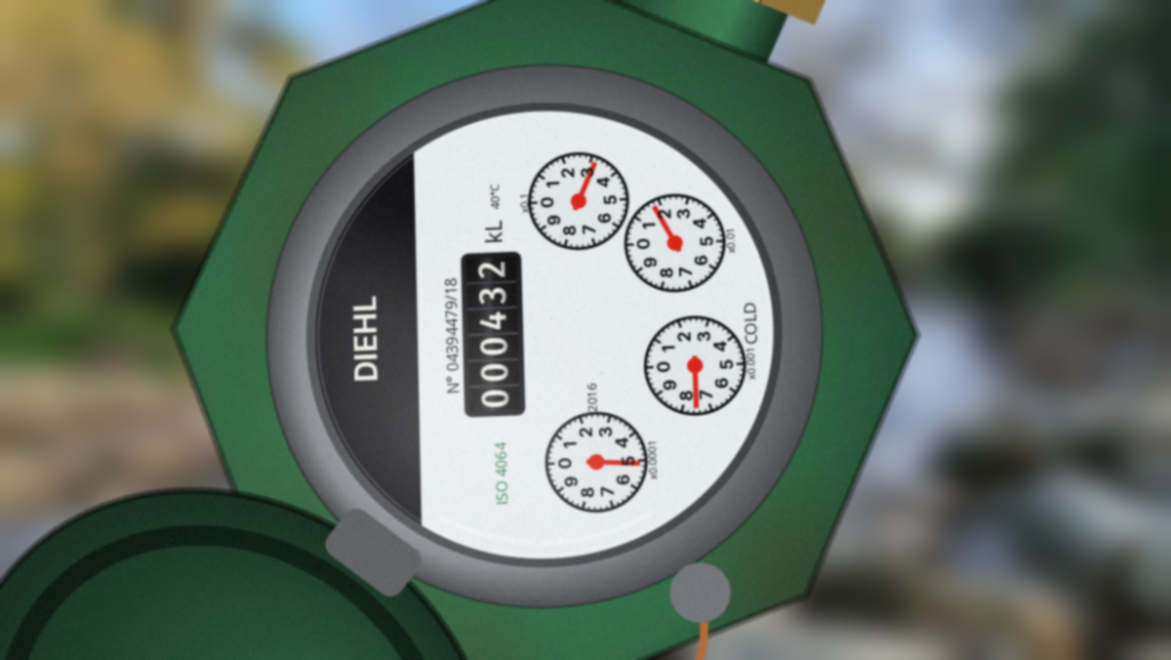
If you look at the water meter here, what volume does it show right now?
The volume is 432.3175 kL
